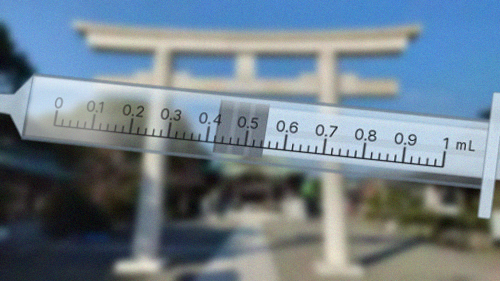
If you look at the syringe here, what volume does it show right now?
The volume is 0.42 mL
